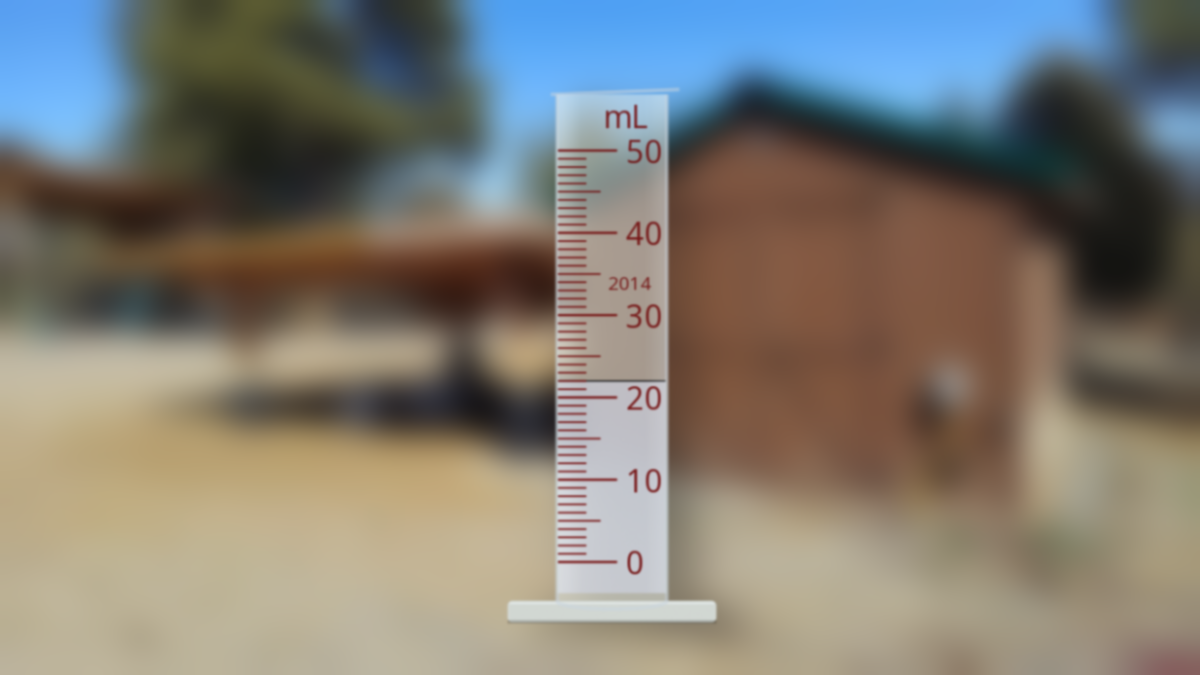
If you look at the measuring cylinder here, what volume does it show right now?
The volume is 22 mL
